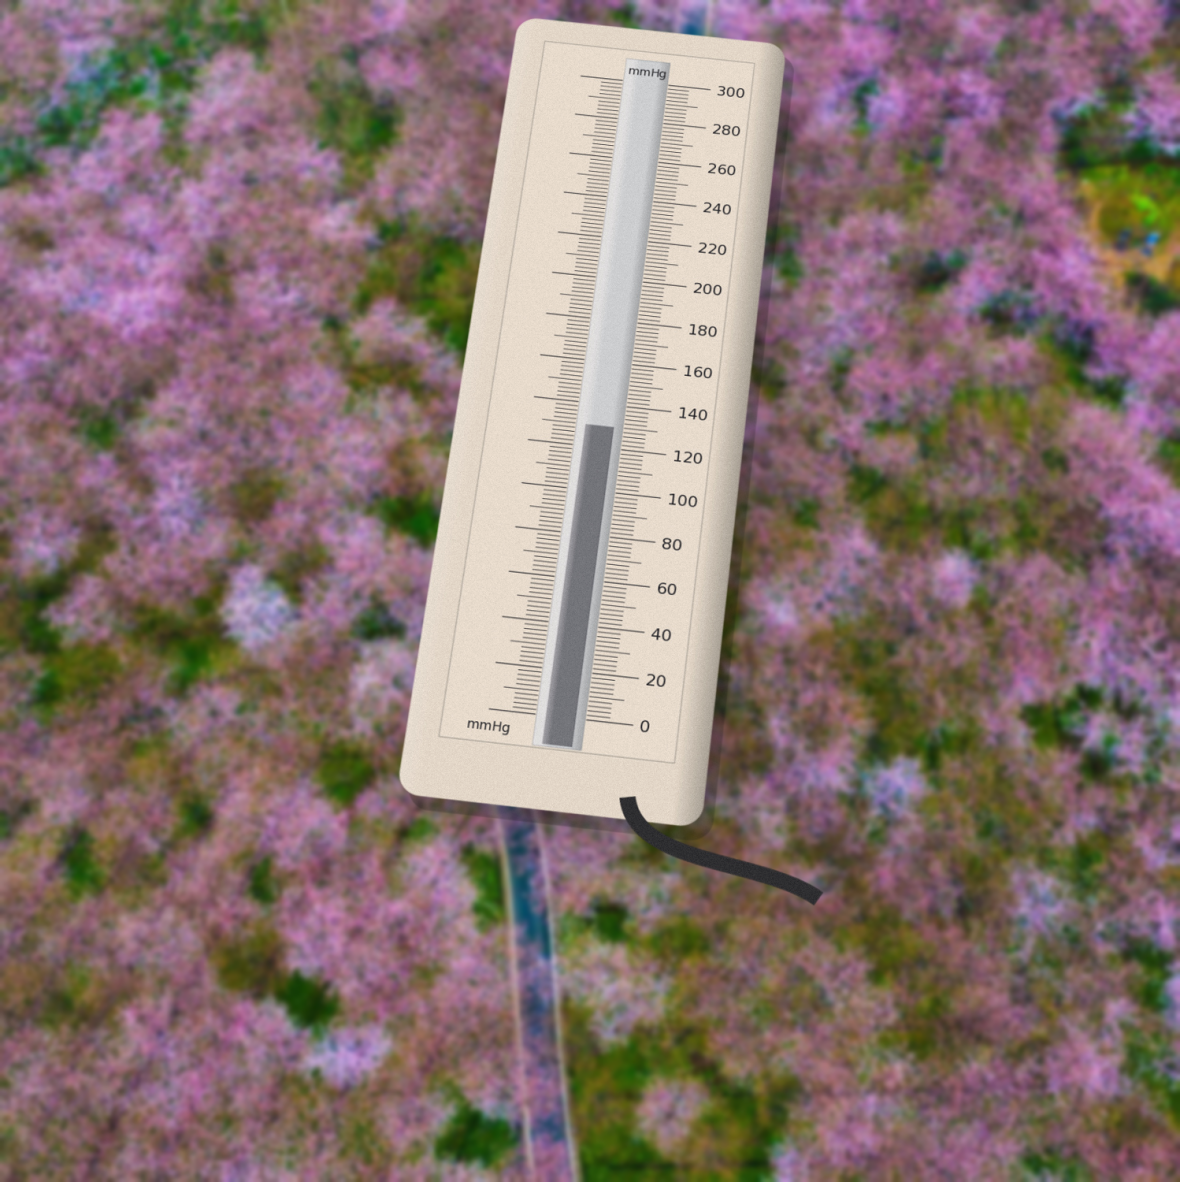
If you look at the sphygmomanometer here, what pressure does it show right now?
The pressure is 130 mmHg
